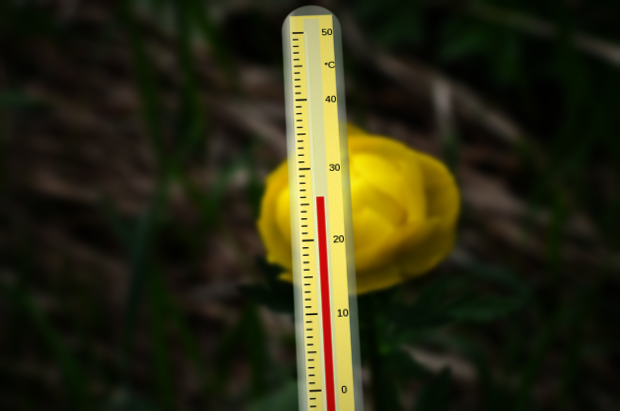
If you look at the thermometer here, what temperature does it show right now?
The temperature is 26 °C
